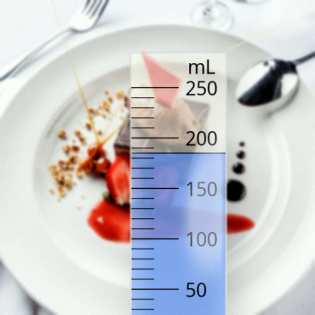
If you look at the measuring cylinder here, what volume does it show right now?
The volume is 185 mL
